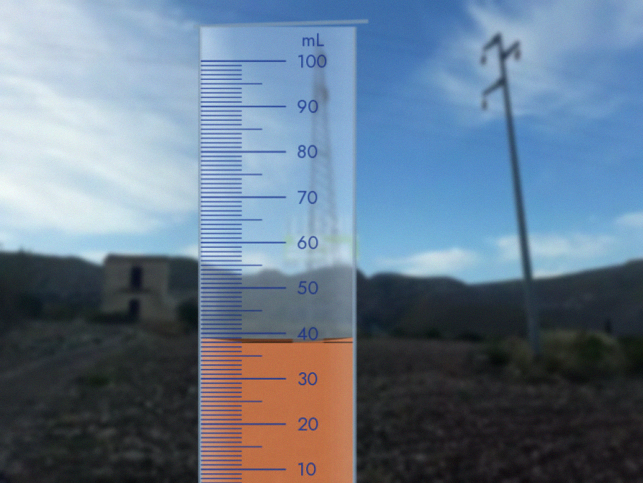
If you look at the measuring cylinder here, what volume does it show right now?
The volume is 38 mL
